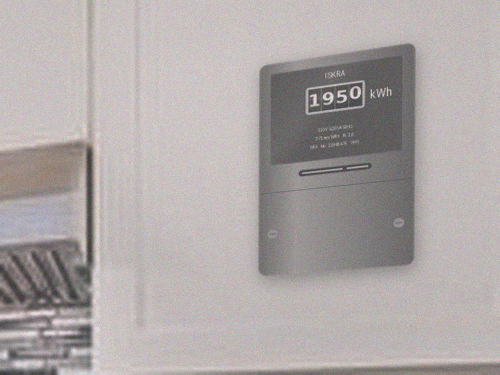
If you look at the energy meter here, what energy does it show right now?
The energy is 1950 kWh
